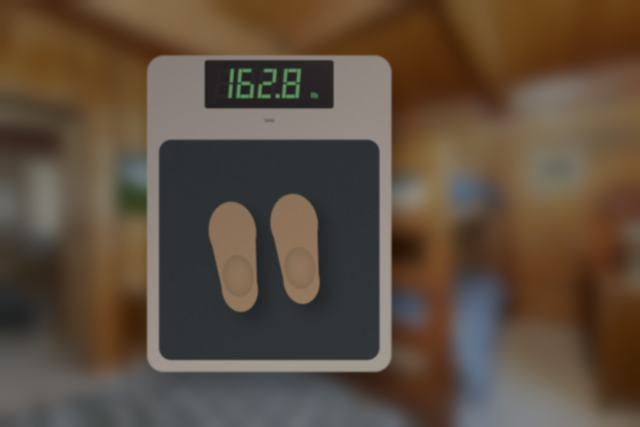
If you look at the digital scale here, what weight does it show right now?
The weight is 162.8 lb
